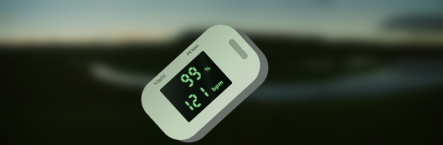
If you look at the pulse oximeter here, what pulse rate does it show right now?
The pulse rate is 121 bpm
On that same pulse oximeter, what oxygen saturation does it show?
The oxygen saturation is 99 %
